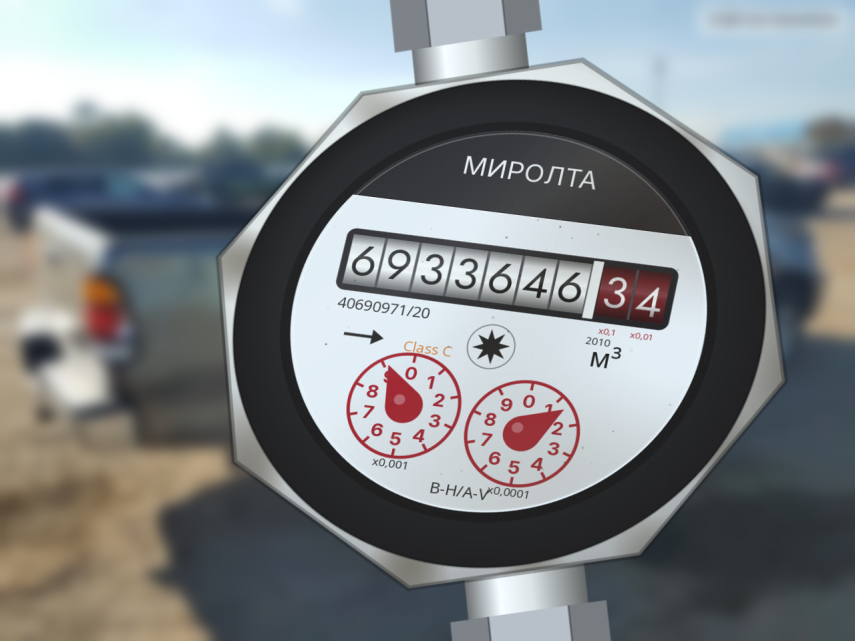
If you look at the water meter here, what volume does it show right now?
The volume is 6933646.3391 m³
